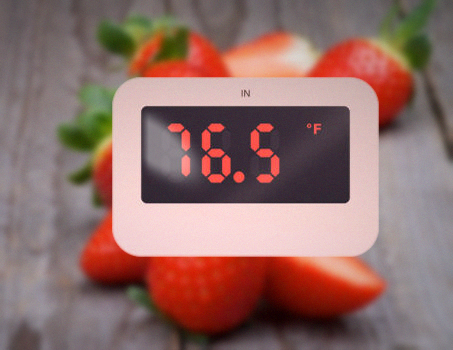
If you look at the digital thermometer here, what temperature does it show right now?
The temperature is 76.5 °F
